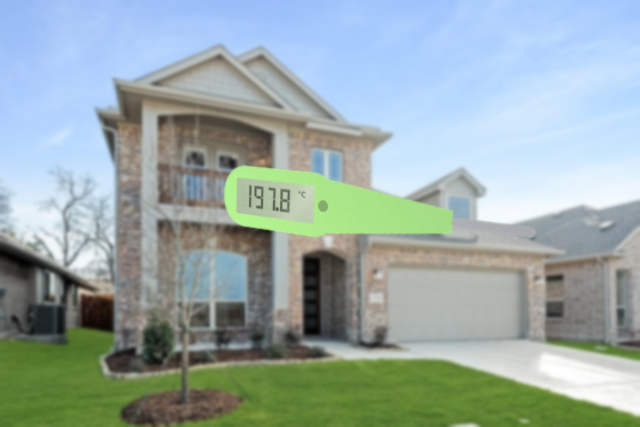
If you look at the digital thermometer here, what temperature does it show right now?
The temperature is 197.8 °C
